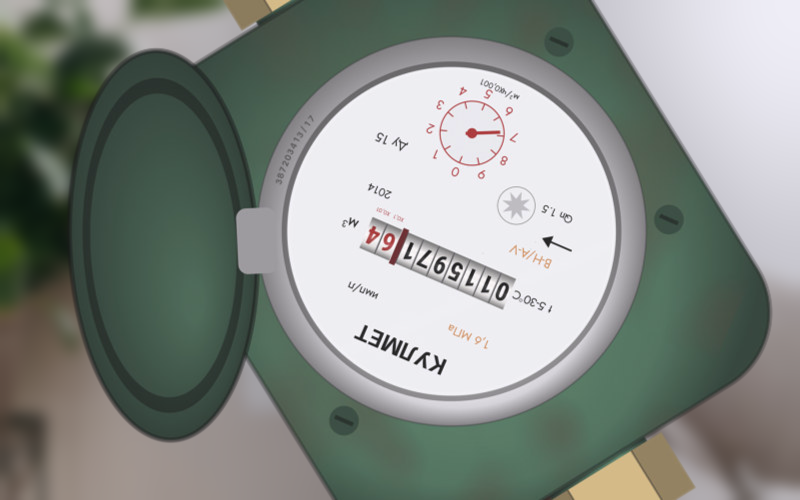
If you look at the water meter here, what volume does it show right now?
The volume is 115971.646 m³
